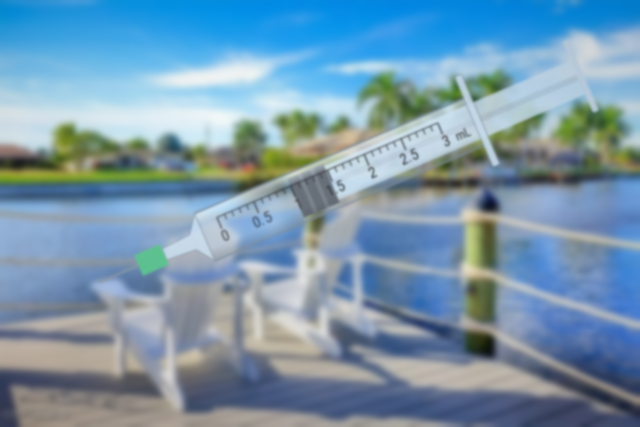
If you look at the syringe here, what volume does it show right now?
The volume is 1 mL
